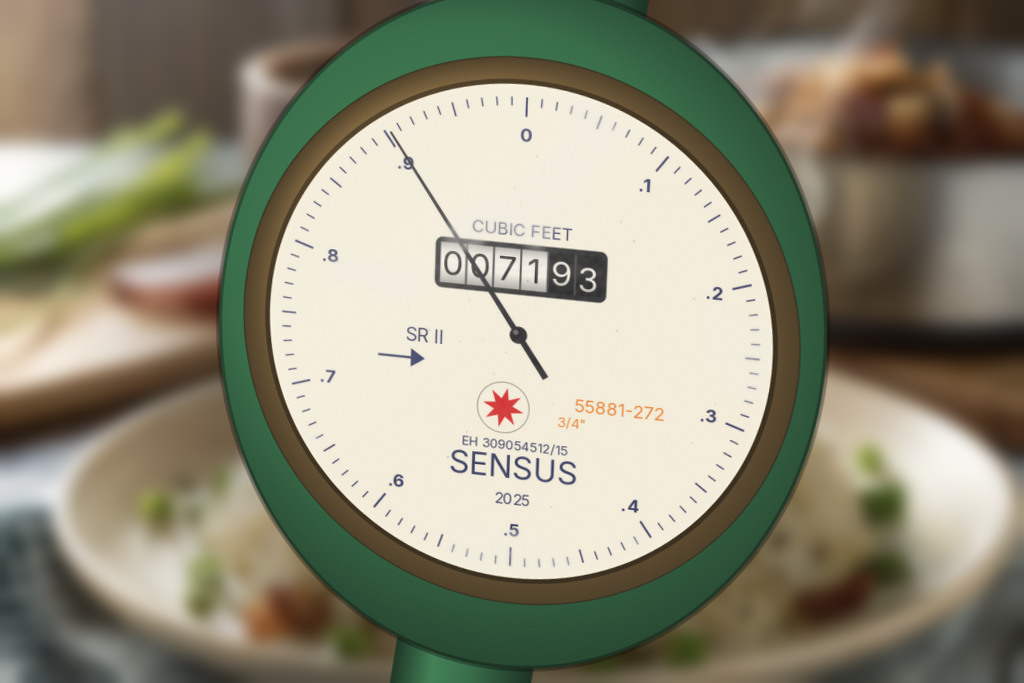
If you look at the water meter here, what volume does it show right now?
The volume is 7192.90 ft³
